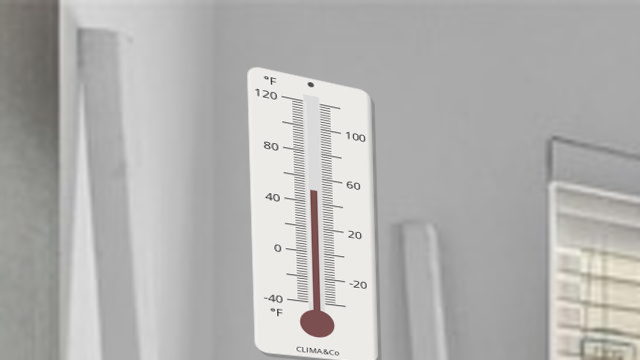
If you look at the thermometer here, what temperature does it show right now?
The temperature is 50 °F
